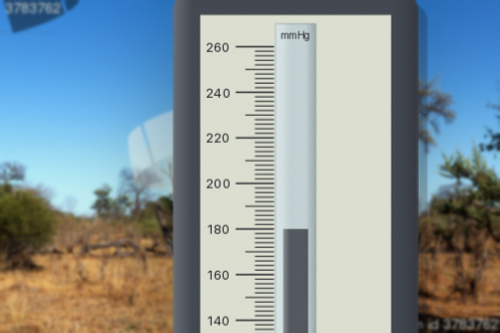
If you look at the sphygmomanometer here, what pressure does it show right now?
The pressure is 180 mmHg
